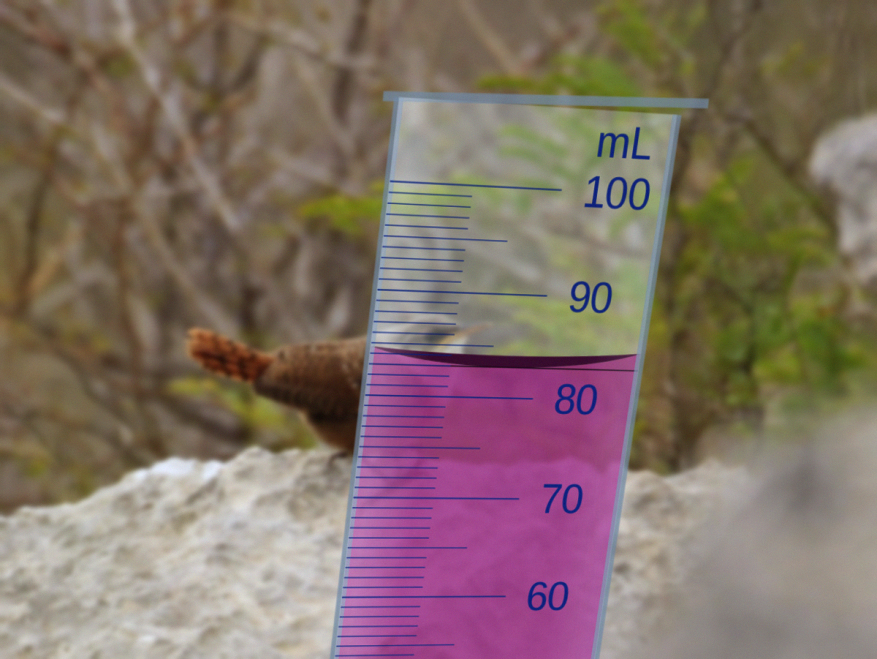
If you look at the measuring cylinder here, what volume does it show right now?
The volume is 83 mL
